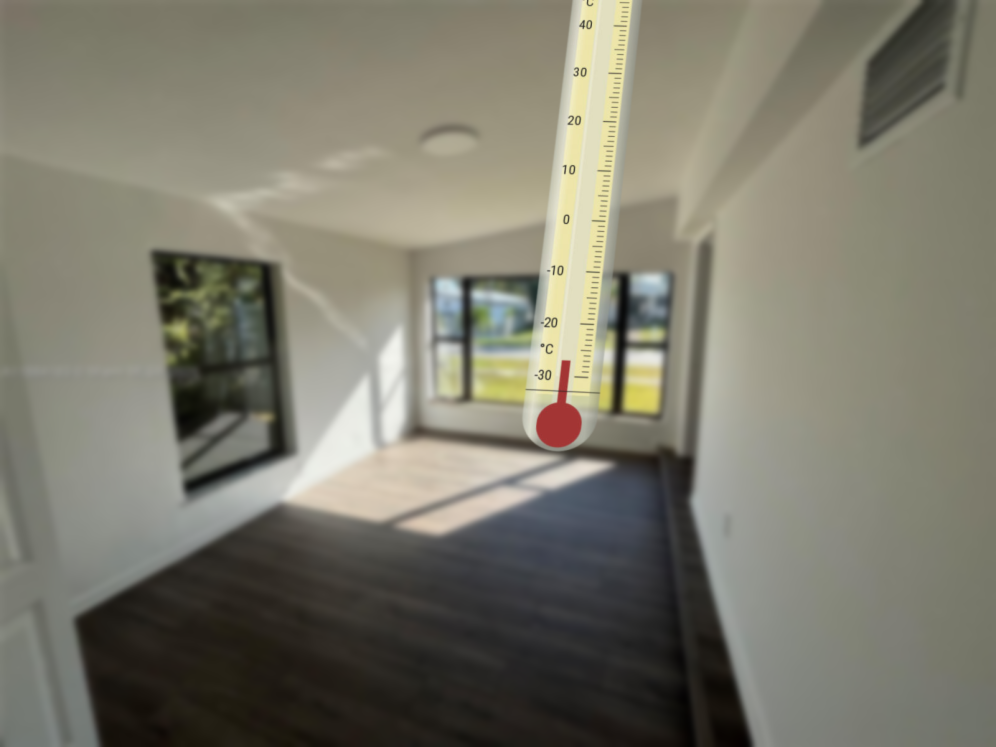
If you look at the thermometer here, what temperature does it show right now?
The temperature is -27 °C
